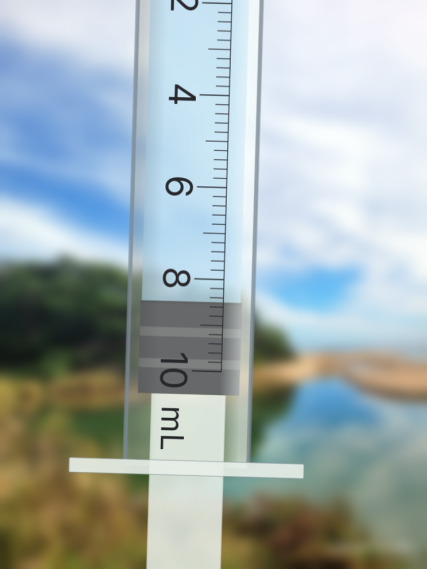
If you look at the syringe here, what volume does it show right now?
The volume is 8.5 mL
